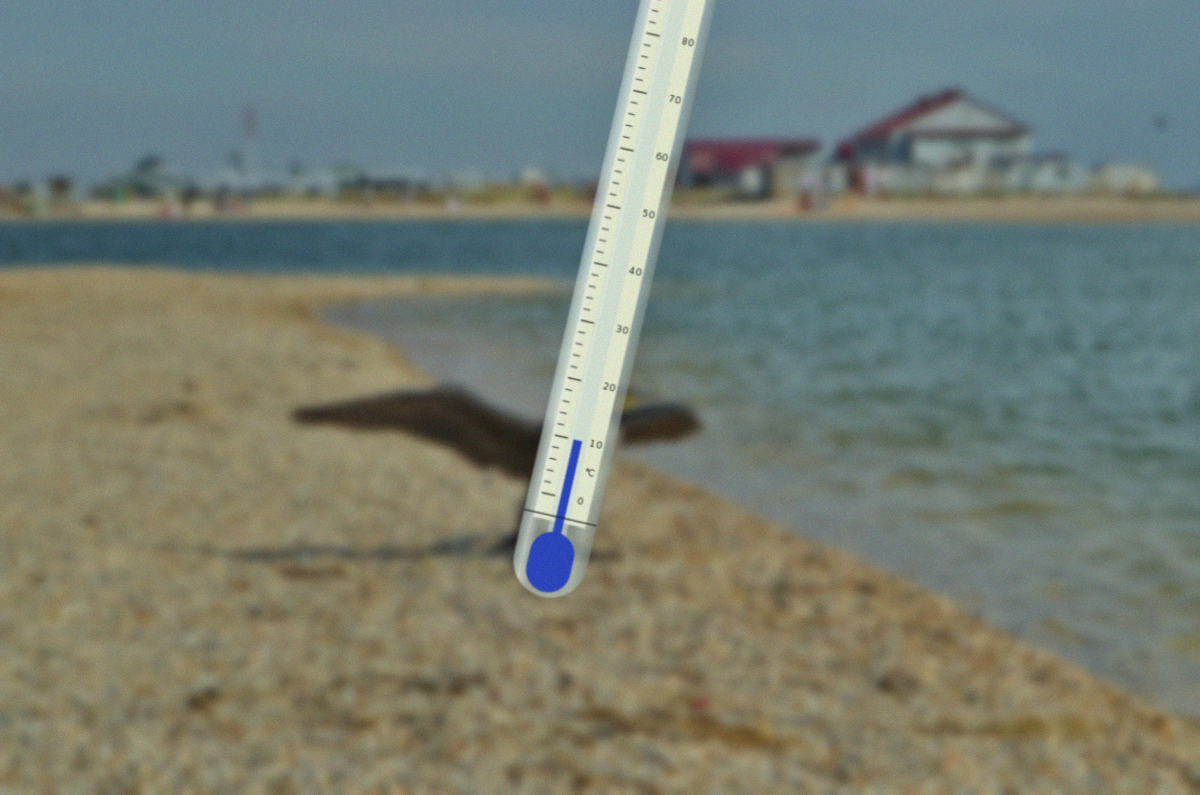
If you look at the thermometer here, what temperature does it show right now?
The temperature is 10 °C
